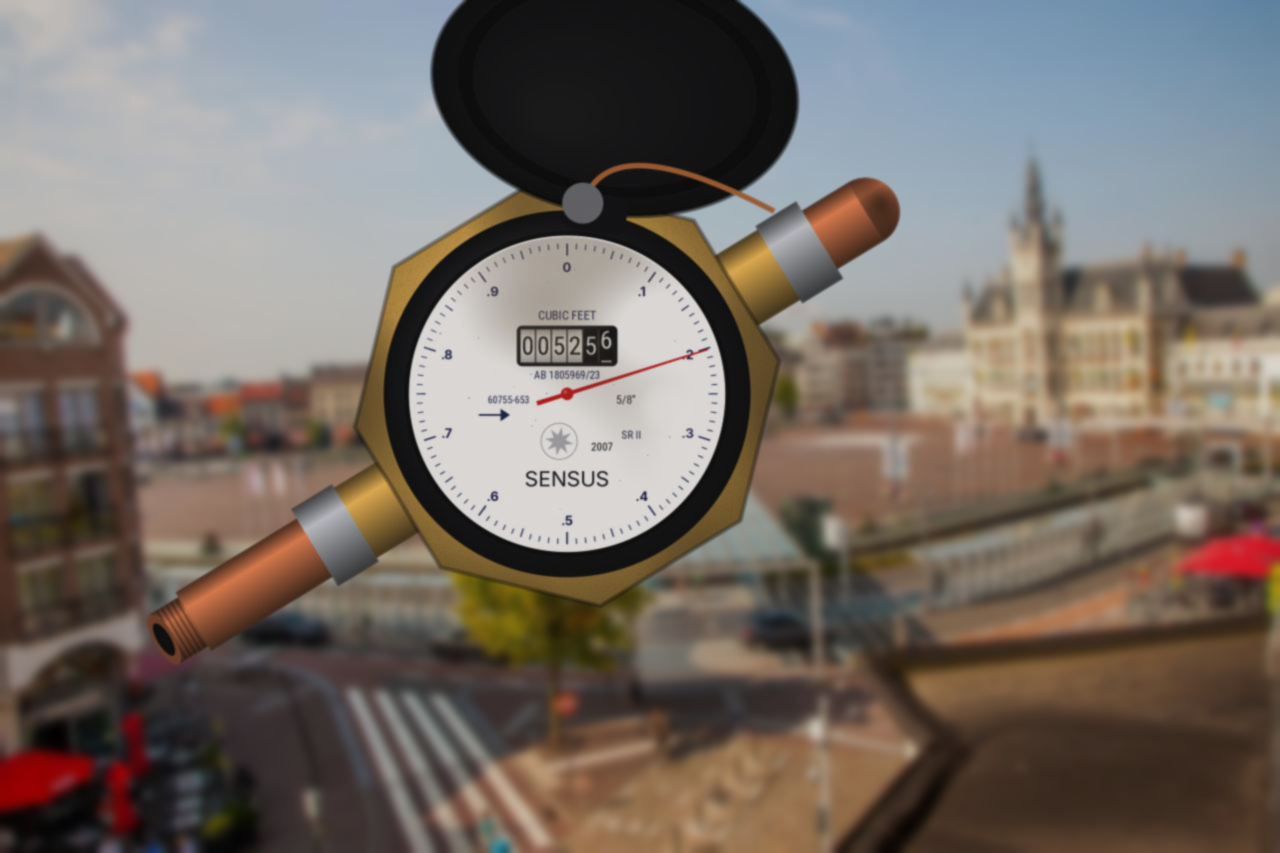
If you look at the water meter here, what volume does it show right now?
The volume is 5256.20 ft³
